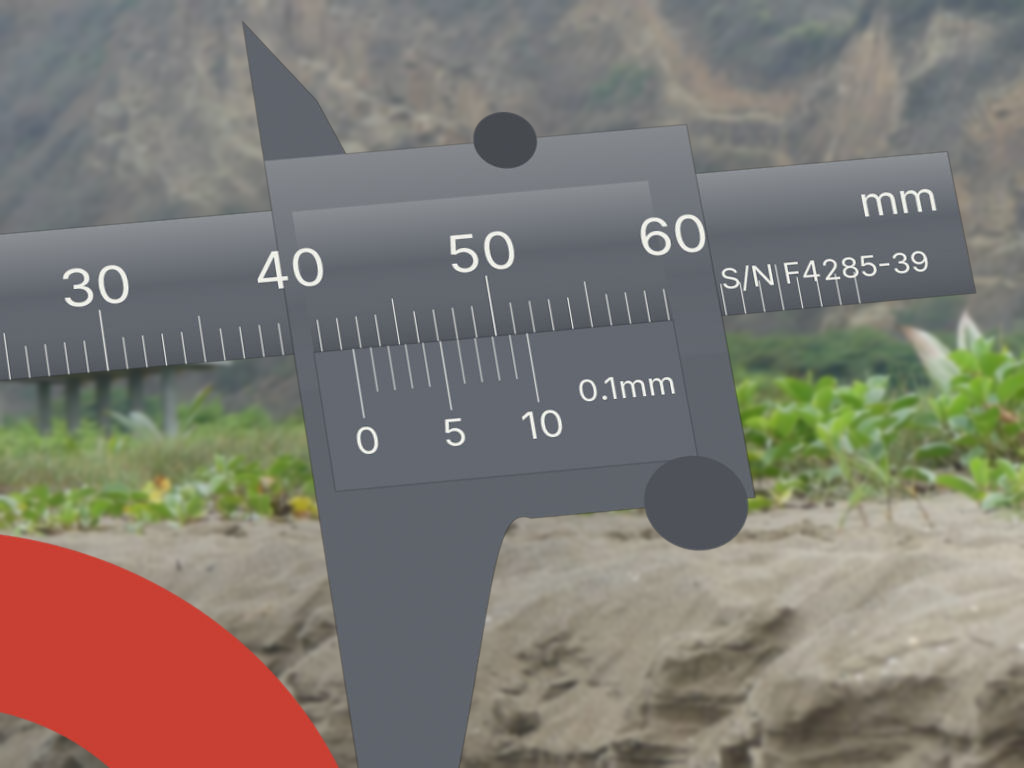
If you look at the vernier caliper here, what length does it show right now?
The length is 42.6 mm
